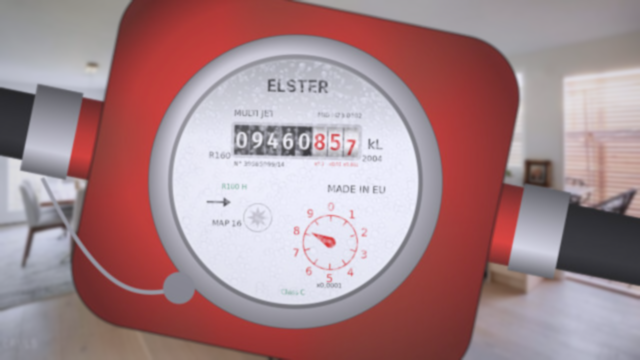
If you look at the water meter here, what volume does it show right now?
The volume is 9460.8568 kL
